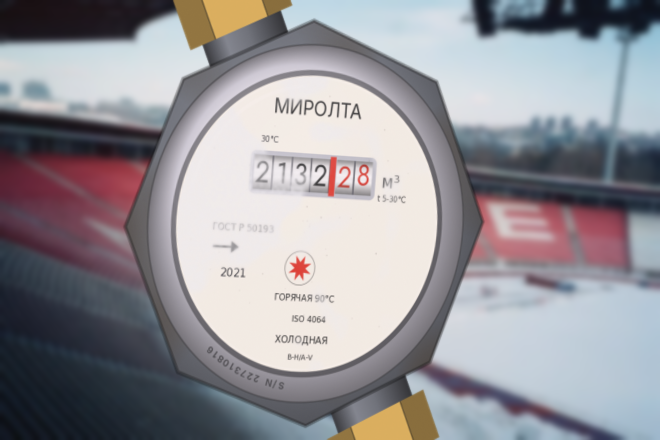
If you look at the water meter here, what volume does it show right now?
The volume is 2132.28 m³
